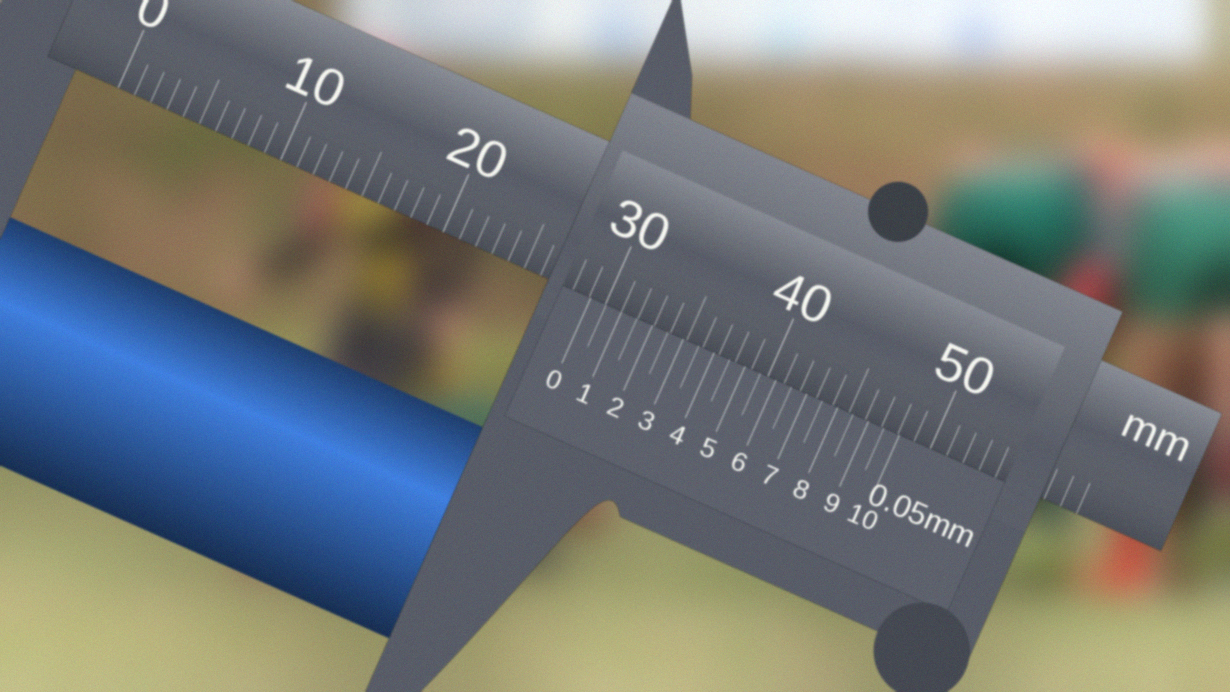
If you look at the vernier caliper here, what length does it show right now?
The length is 29.1 mm
